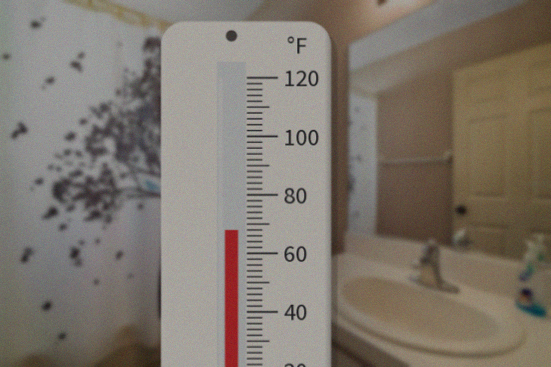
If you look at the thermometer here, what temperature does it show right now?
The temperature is 68 °F
